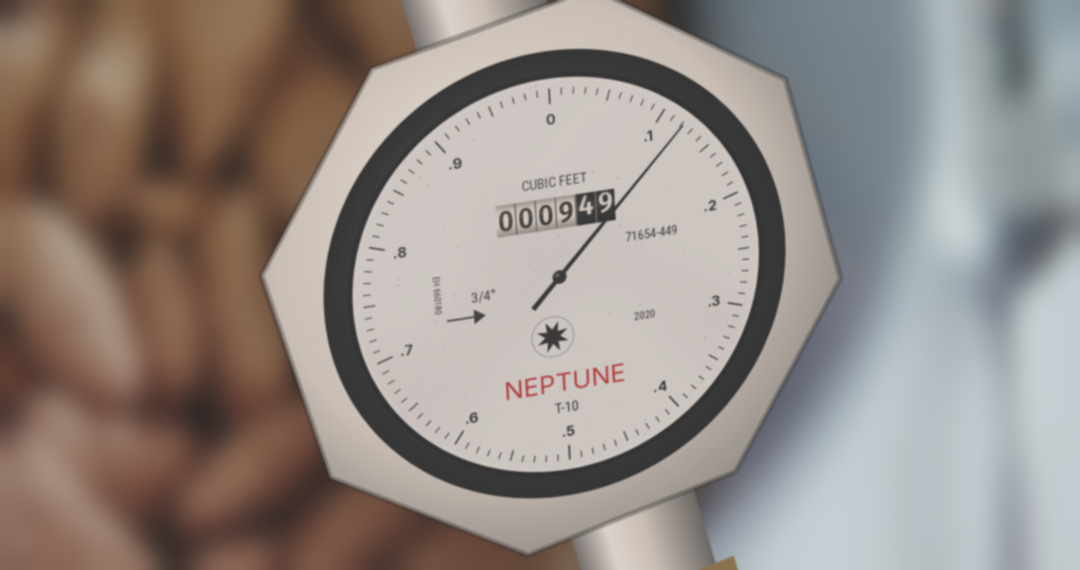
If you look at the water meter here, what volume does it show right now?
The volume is 949.12 ft³
